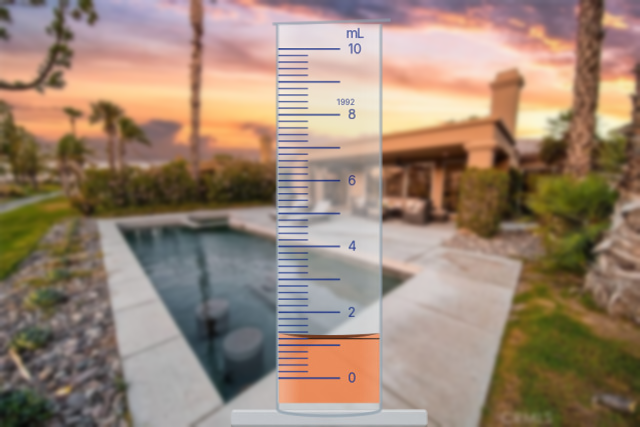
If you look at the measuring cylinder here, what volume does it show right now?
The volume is 1.2 mL
